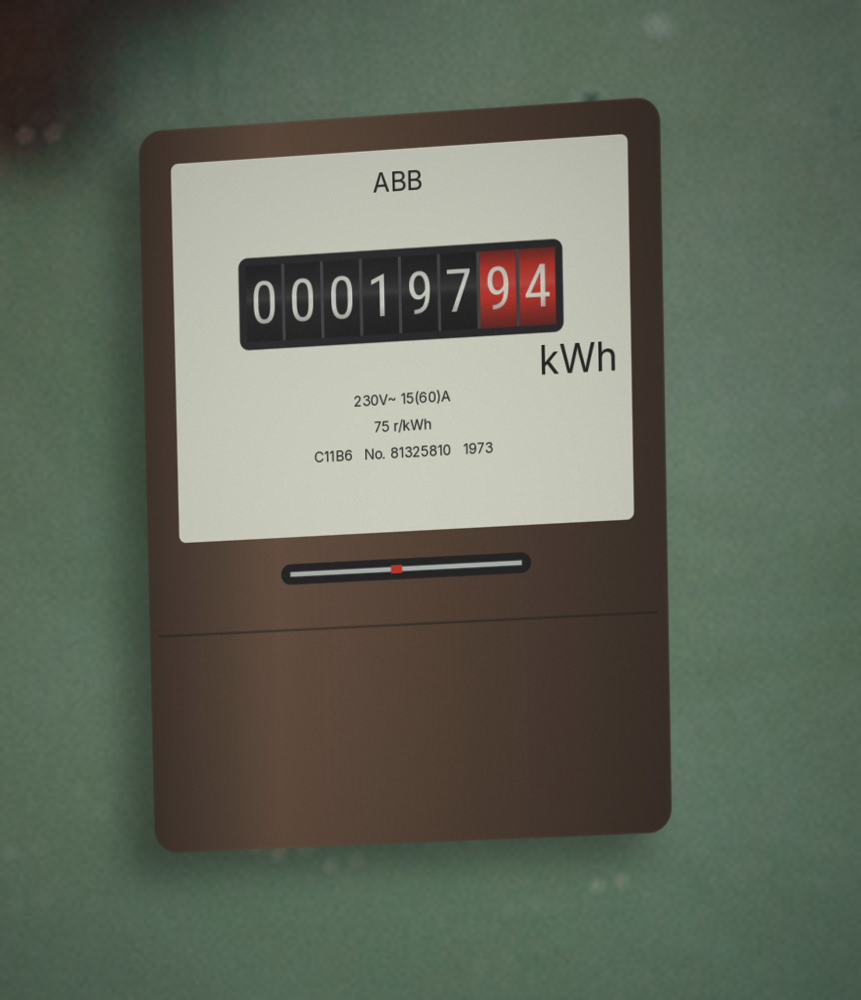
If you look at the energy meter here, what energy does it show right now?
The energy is 197.94 kWh
